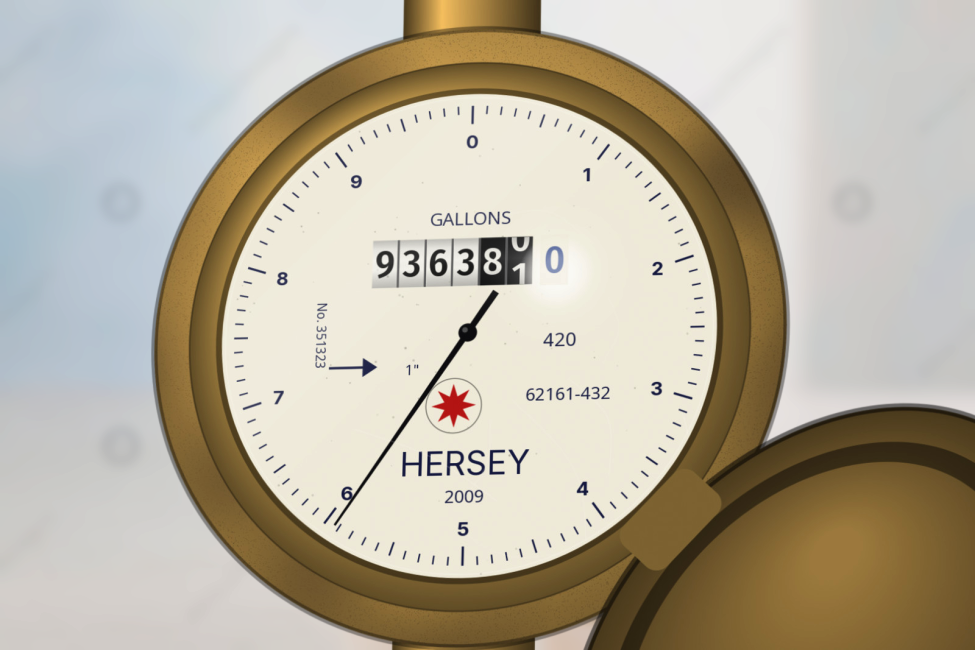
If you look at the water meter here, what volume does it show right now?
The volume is 9363805.9 gal
